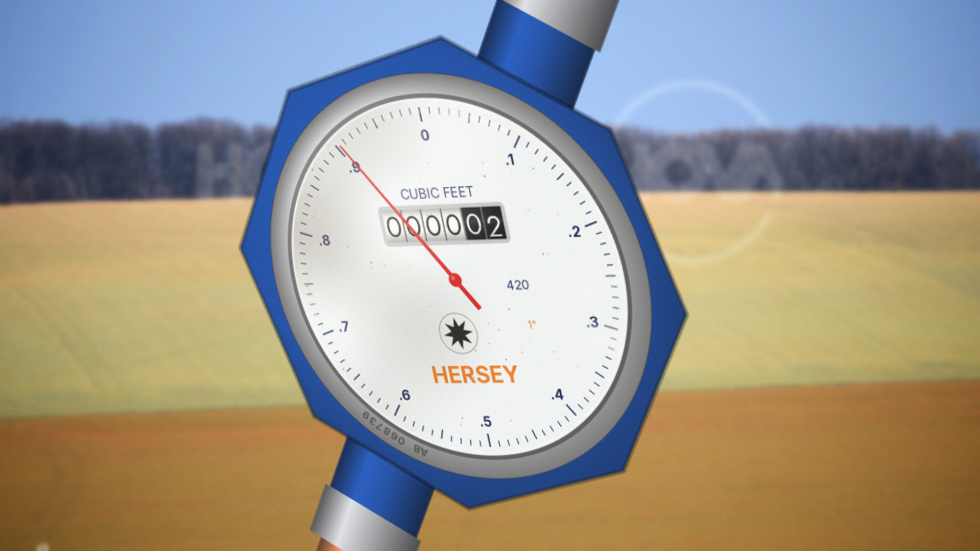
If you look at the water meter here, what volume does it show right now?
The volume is 1.90 ft³
